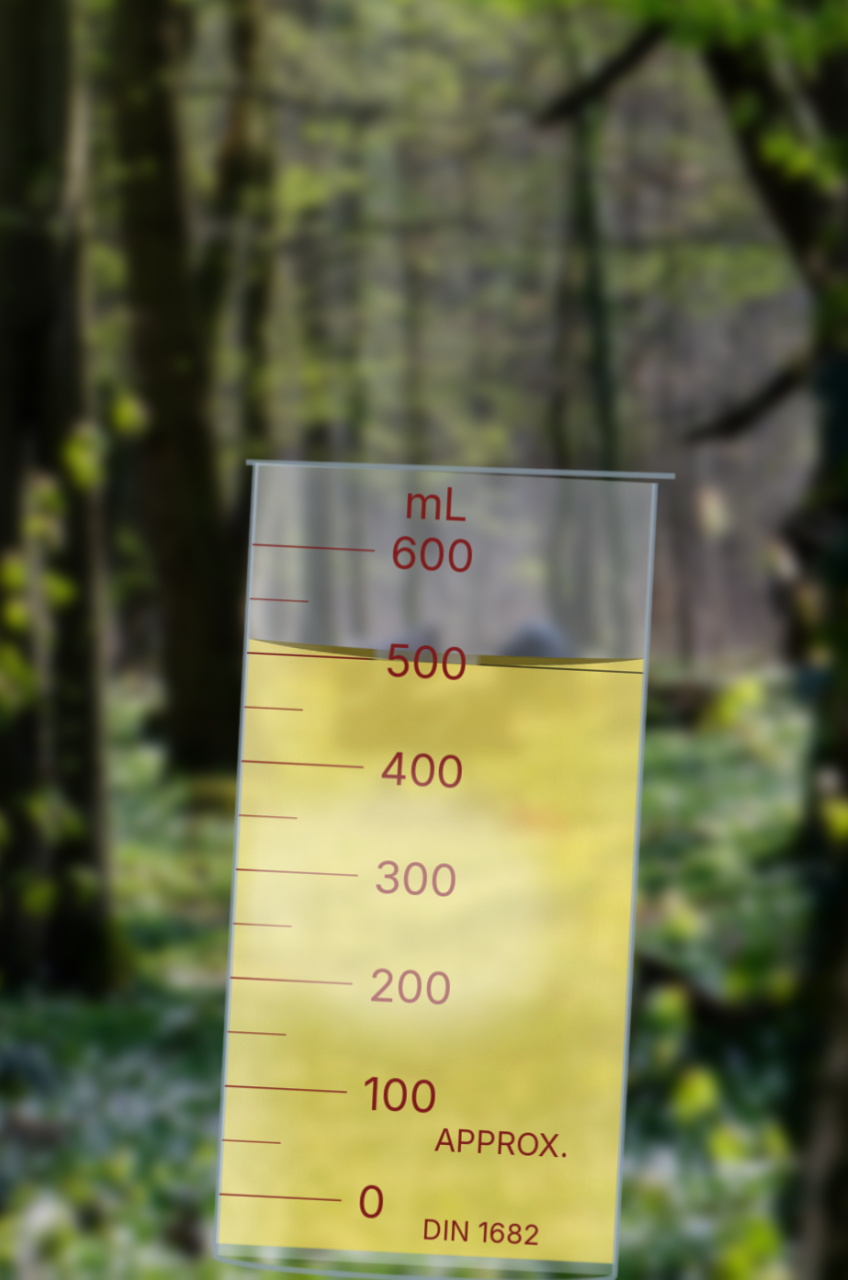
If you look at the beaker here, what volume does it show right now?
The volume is 500 mL
